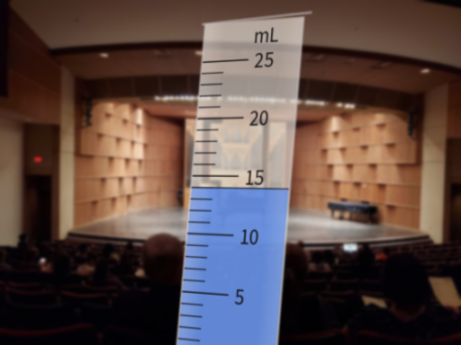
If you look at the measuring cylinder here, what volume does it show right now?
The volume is 14 mL
